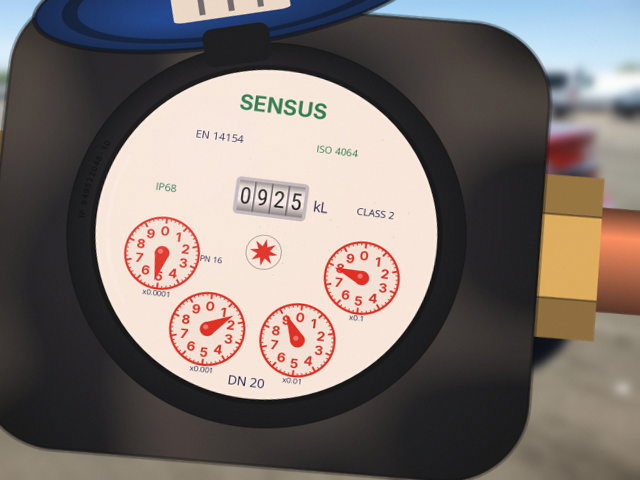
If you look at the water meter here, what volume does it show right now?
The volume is 925.7915 kL
